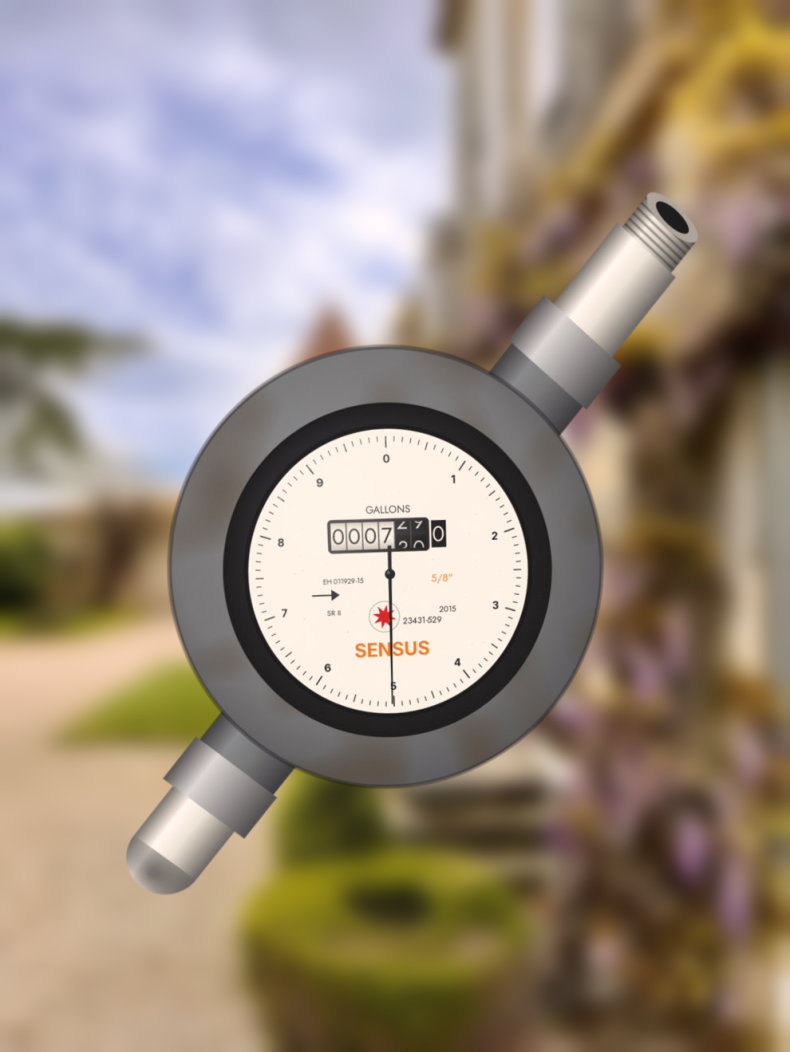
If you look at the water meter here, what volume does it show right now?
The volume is 7295.0 gal
